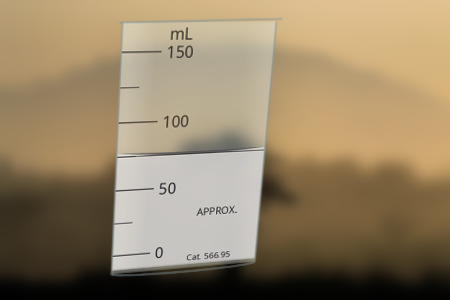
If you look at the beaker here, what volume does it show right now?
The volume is 75 mL
